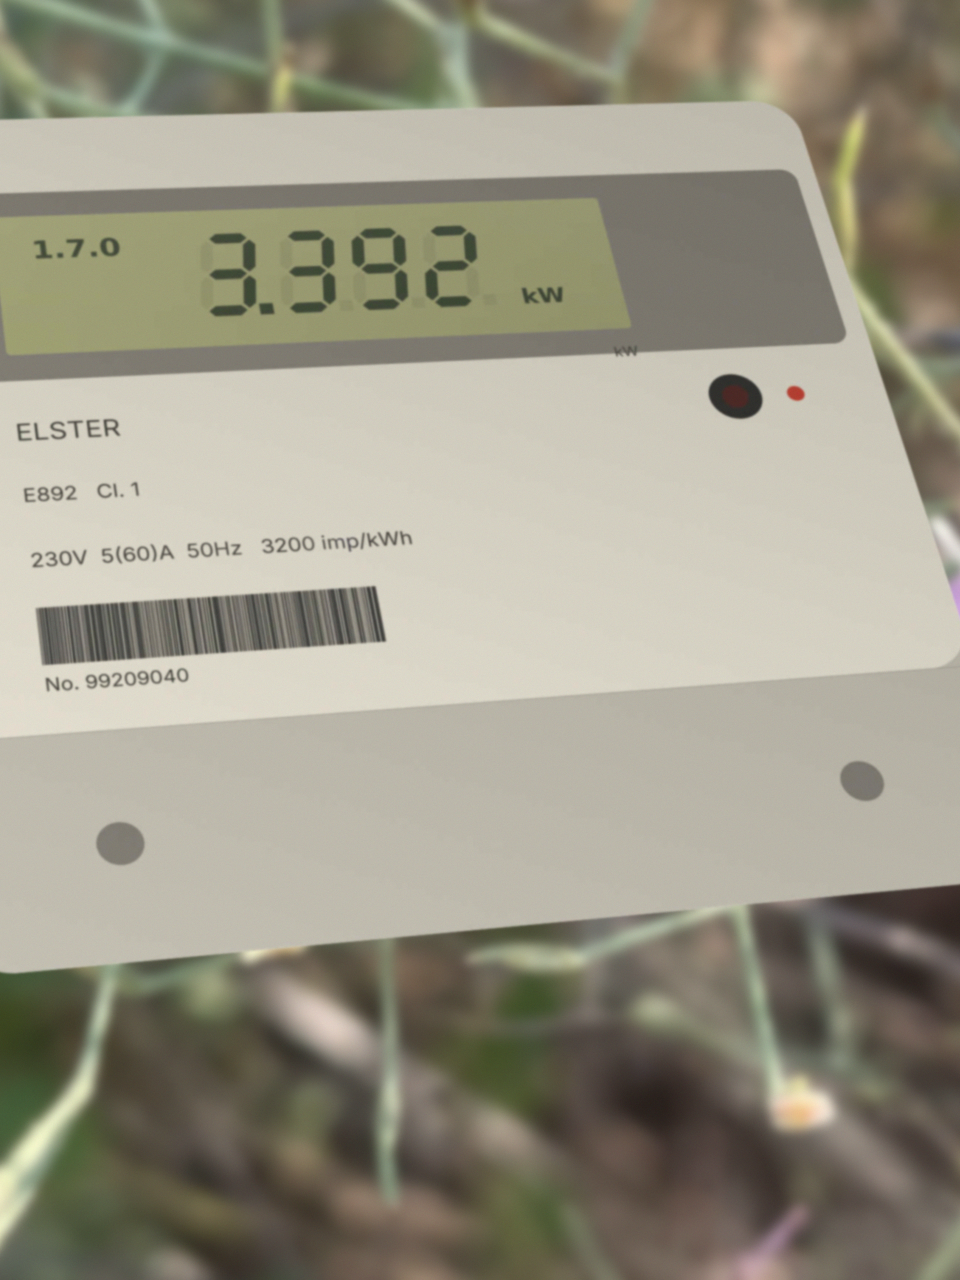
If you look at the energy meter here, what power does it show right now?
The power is 3.392 kW
